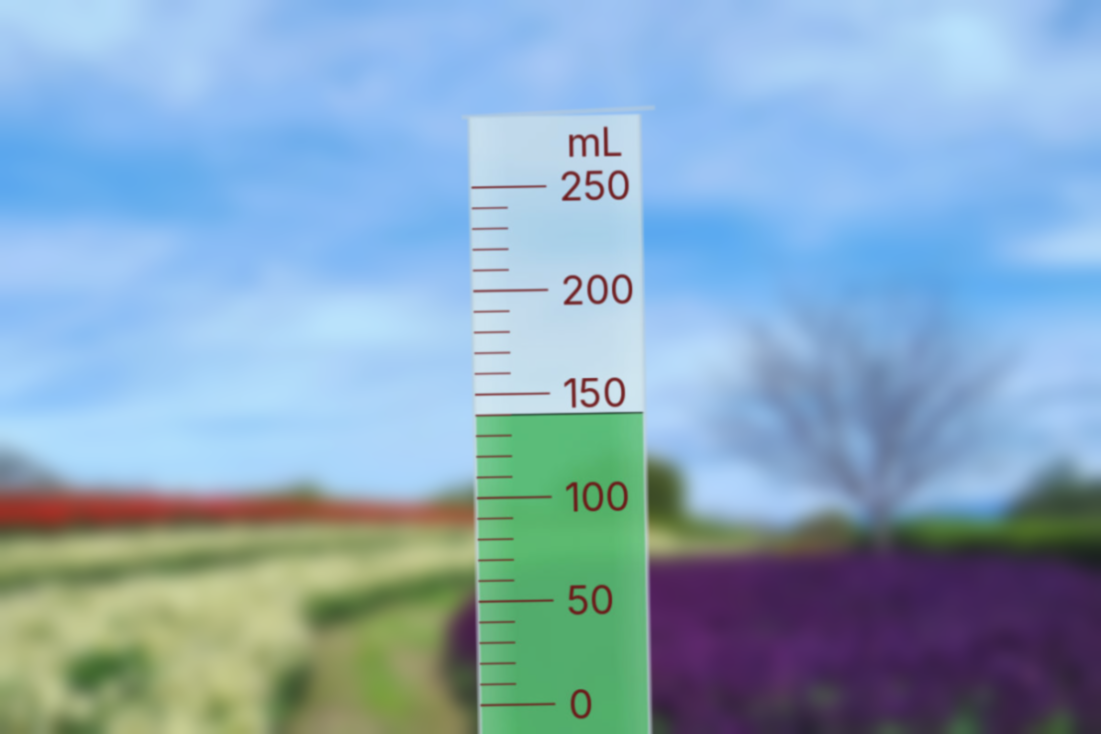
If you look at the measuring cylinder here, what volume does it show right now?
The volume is 140 mL
